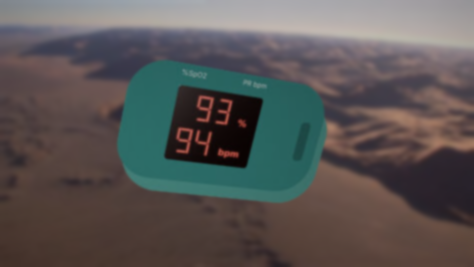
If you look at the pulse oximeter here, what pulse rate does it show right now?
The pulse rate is 94 bpm
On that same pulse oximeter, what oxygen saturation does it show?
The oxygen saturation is 93 %
